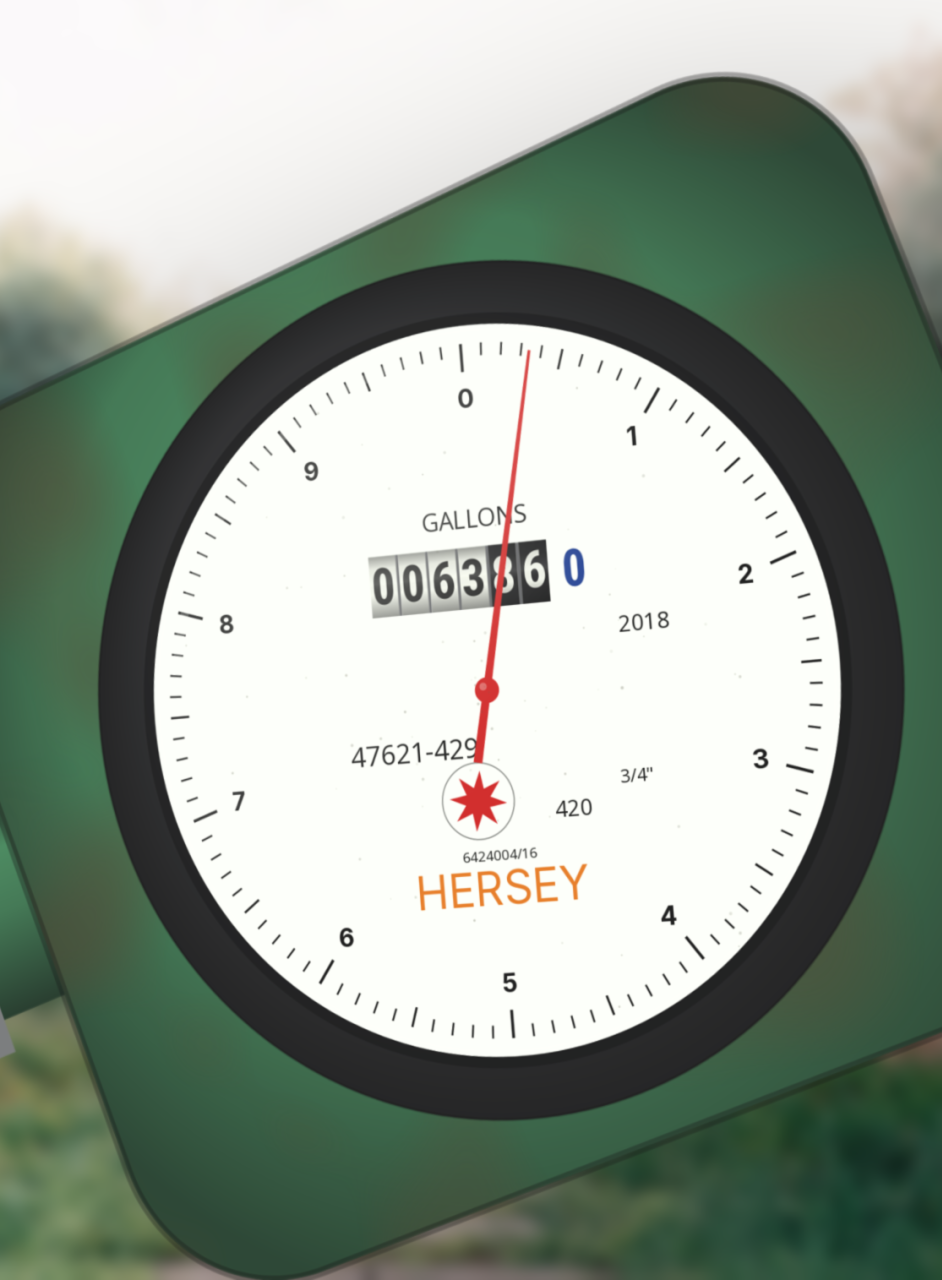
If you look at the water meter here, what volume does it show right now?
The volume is 63860.3 gal
